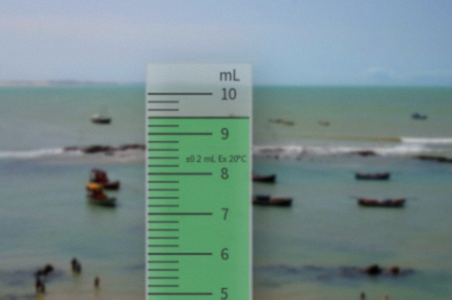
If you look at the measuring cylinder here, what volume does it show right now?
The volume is 9.4 mL
